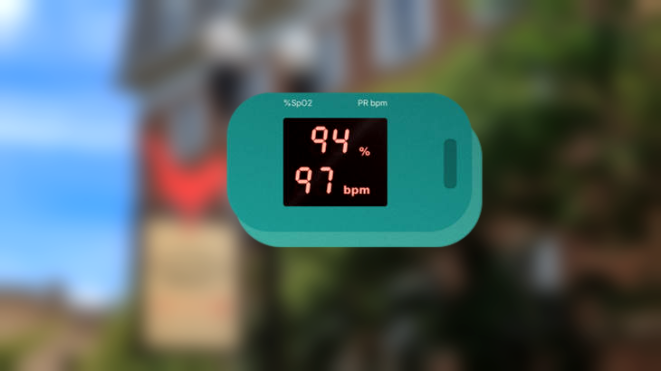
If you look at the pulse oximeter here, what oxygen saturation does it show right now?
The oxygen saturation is 94 %
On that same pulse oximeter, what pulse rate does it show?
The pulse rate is 97 bpm
